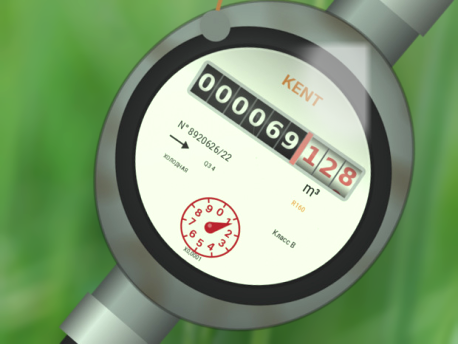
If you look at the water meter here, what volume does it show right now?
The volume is 69.1281 m³
